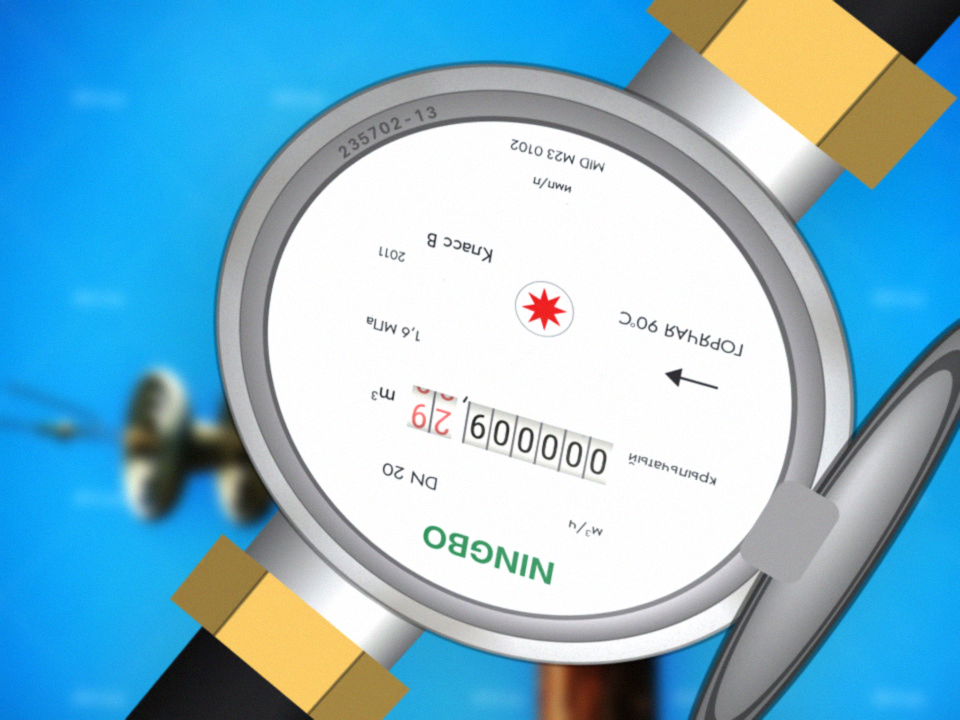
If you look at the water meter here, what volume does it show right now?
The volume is 9.29 m³
